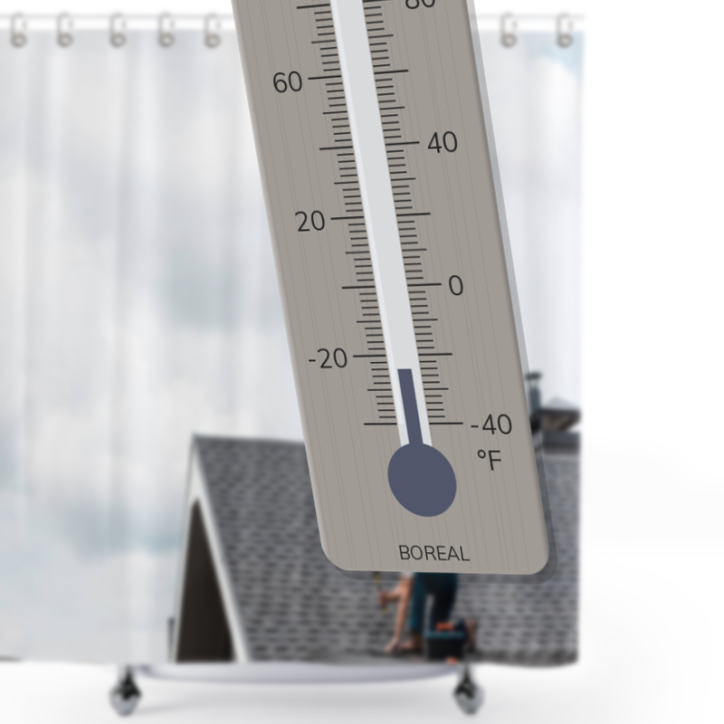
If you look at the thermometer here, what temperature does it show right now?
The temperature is -24 °F
